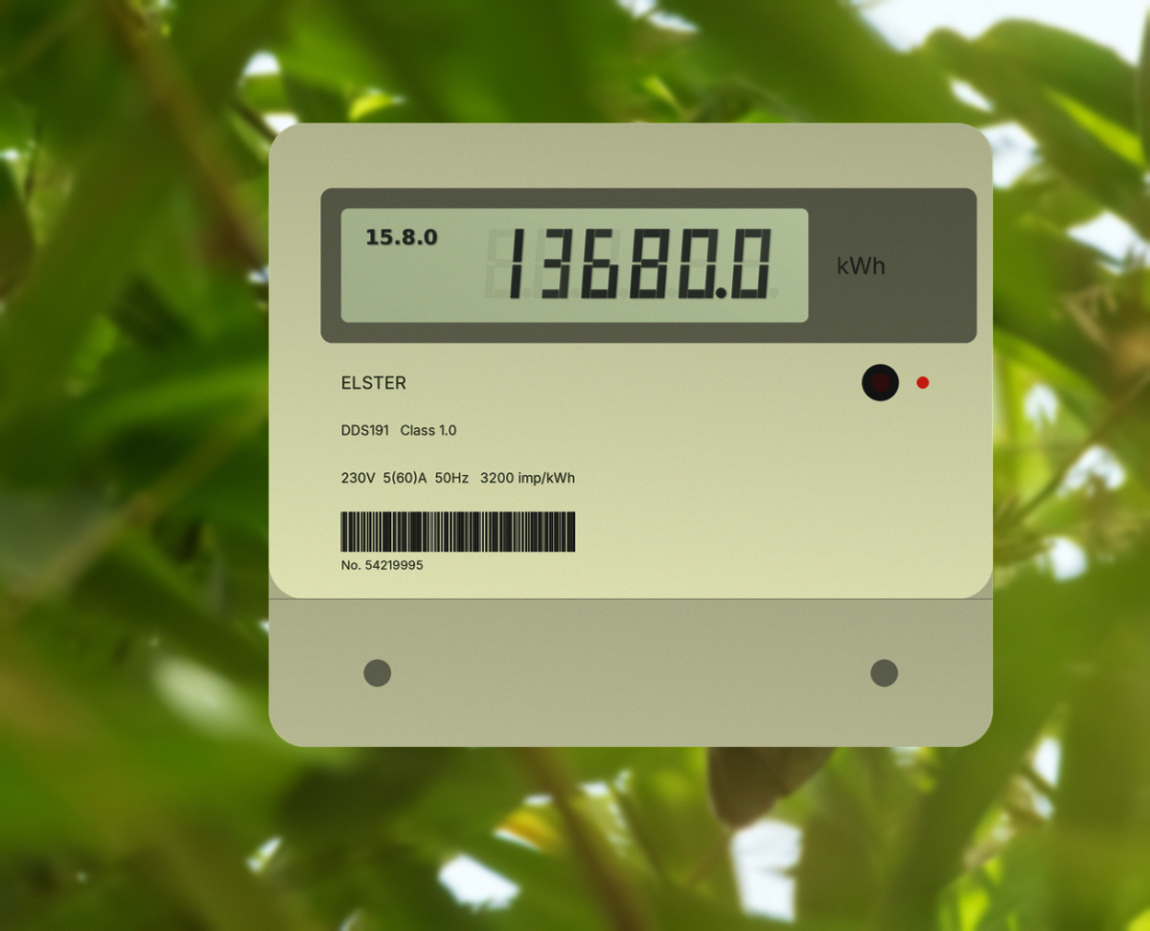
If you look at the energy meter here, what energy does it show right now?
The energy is 13680.0 kWh
